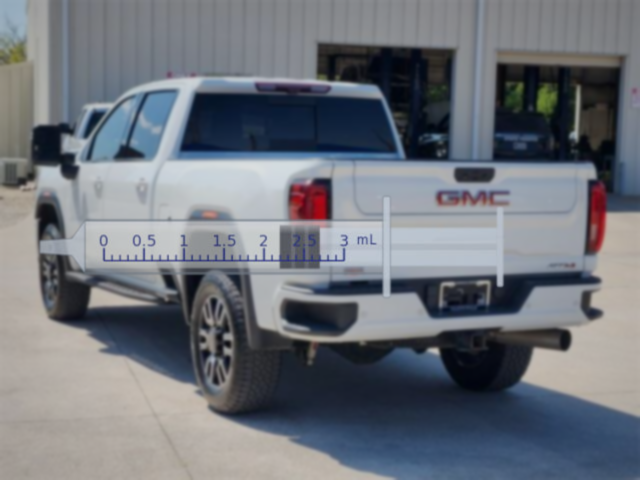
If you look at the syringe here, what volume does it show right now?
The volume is 2.2 mL
